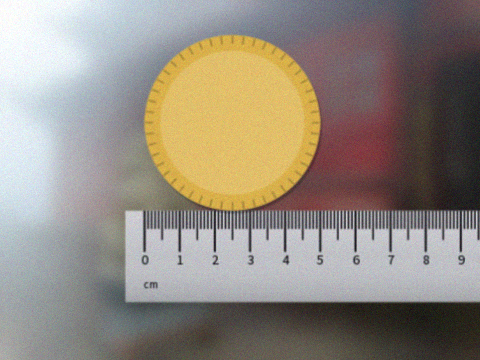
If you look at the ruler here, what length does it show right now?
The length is 5 cm
